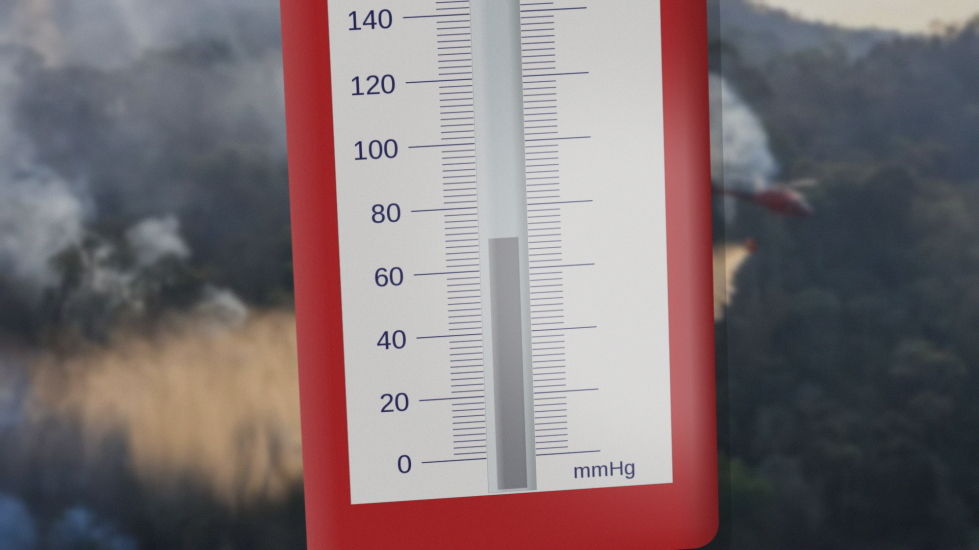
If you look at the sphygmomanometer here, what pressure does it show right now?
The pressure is 70 mmHg
